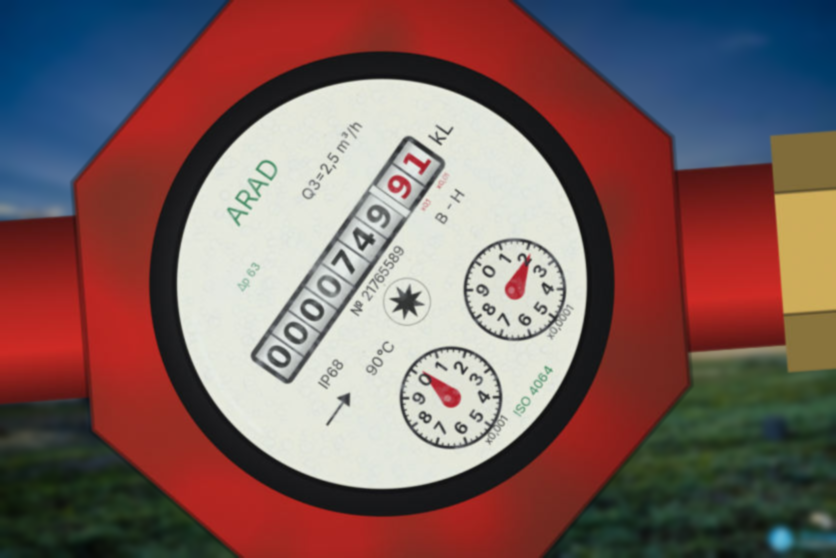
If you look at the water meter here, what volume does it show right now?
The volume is 749.9102 kL
